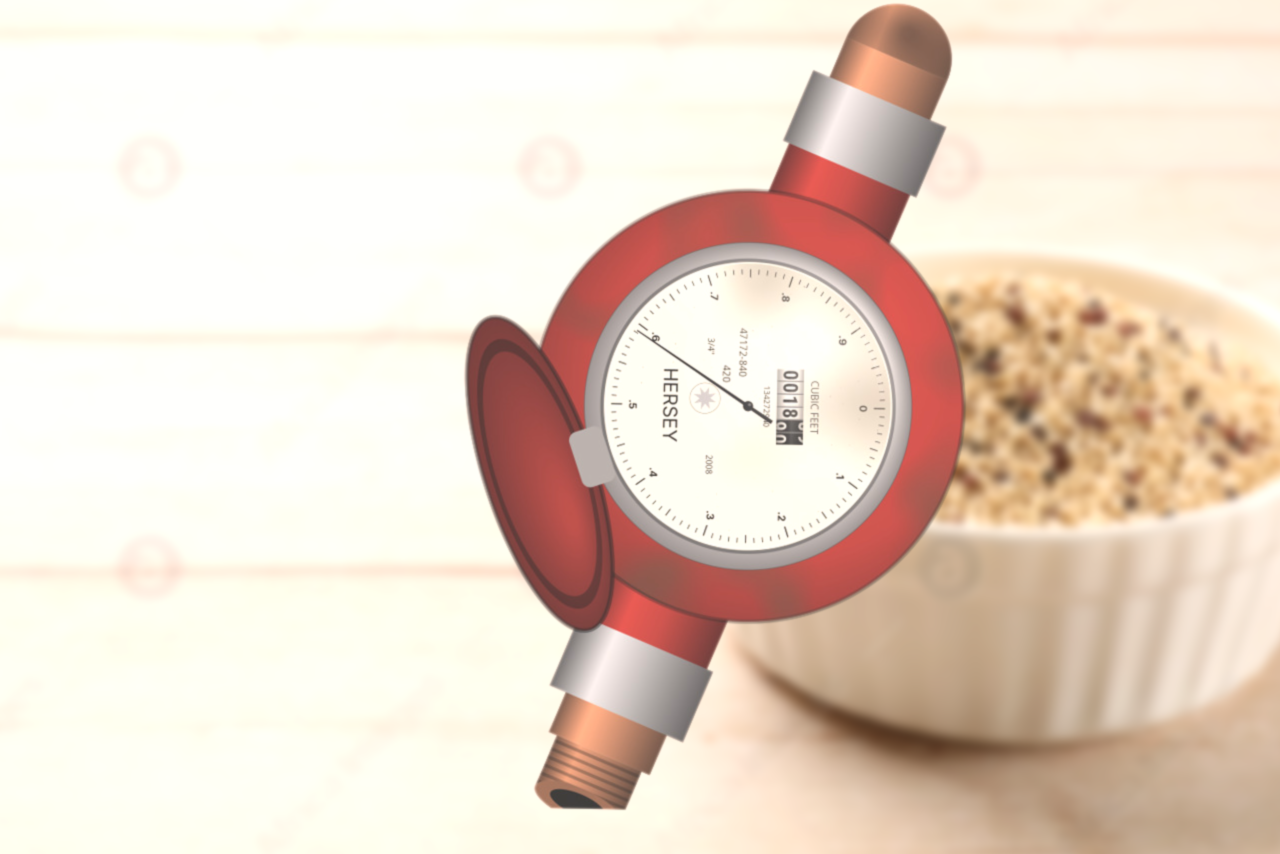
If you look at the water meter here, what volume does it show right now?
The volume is 1889.59 ft³
